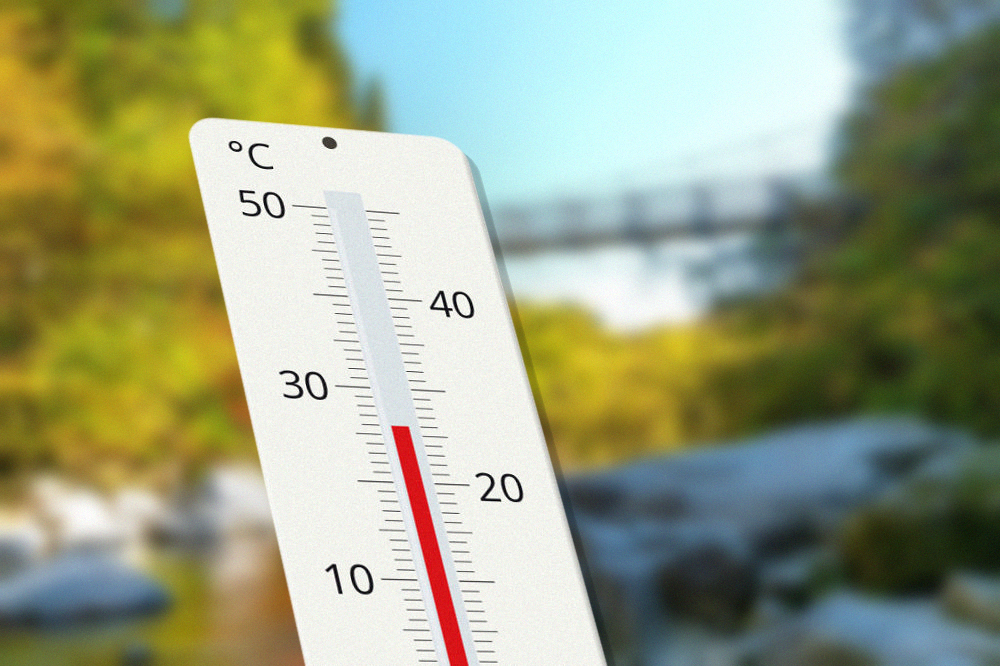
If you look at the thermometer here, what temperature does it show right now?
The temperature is 26 °C
